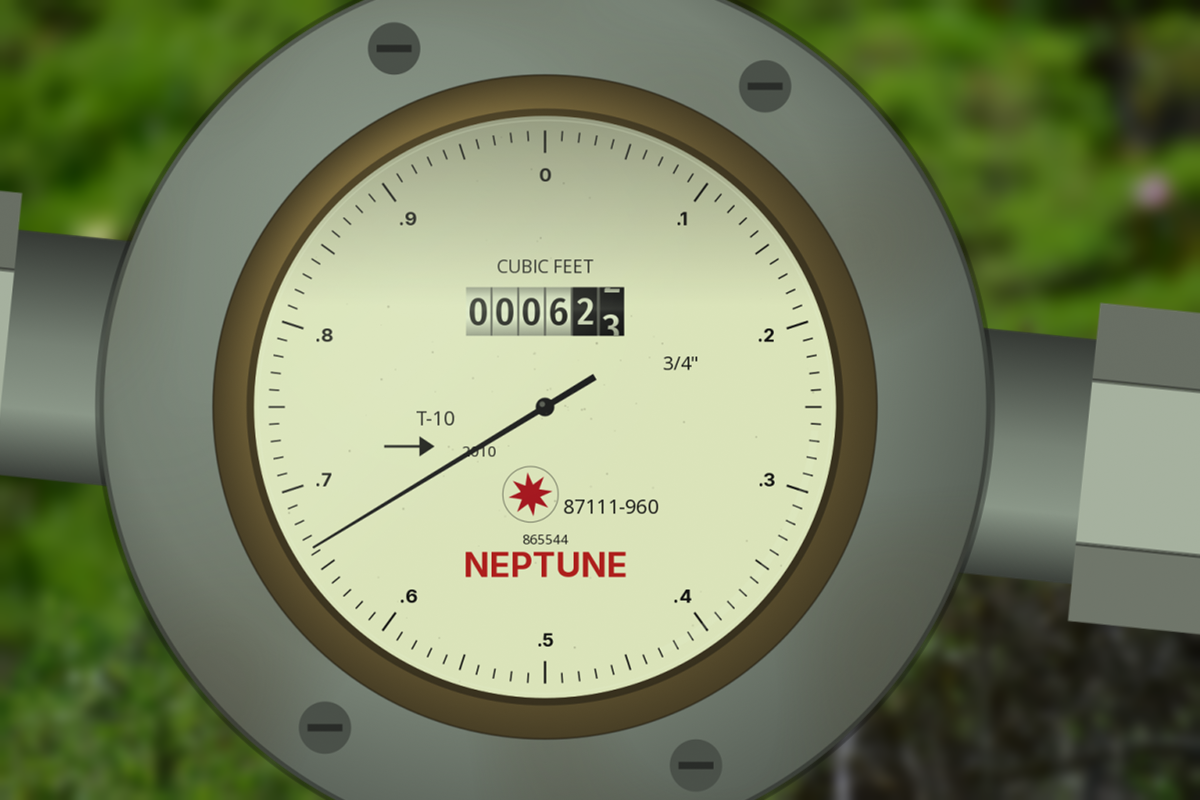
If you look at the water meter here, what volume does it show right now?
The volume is 622.66 ft³
